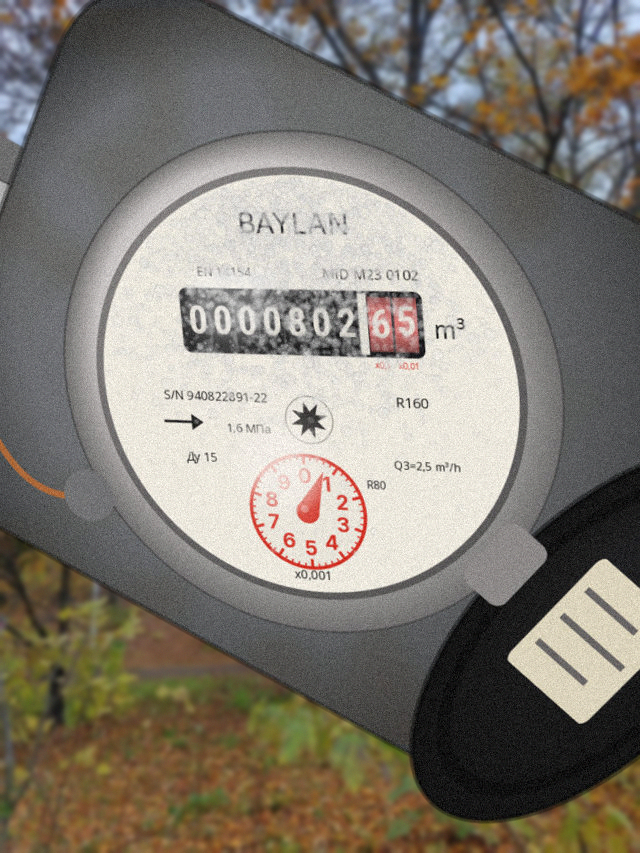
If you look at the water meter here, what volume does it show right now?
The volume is 802.650 m³
